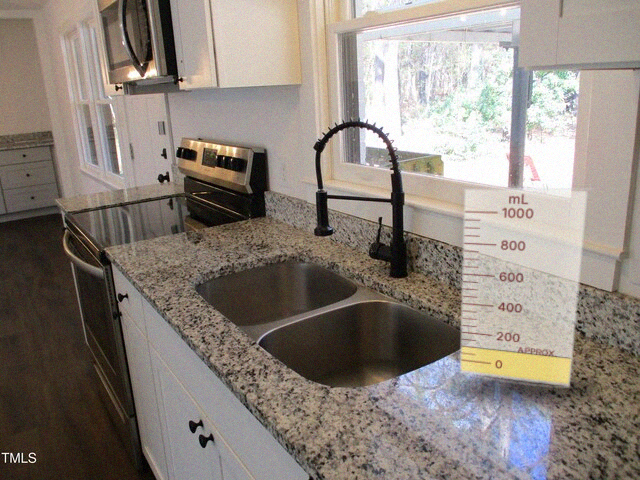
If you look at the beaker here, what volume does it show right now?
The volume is 100 mL
